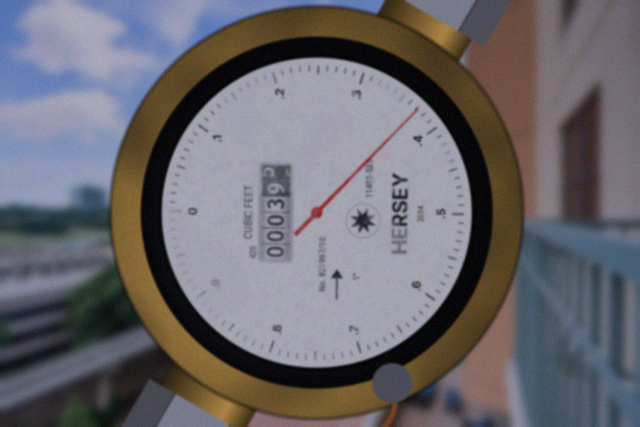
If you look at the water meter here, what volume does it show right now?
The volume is 395.37 ft³
